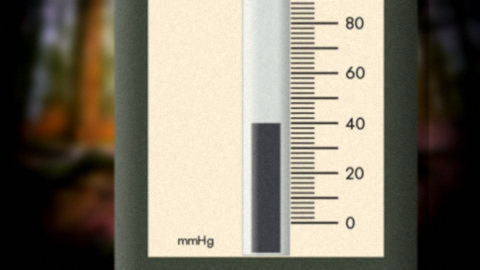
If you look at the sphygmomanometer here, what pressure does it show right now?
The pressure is 40 mmHg
